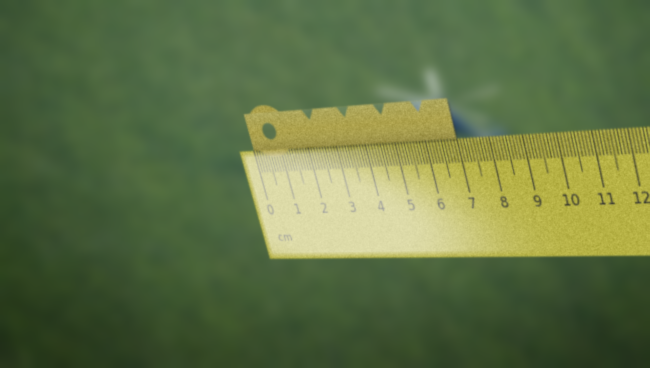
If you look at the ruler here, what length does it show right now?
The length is 7 cm
